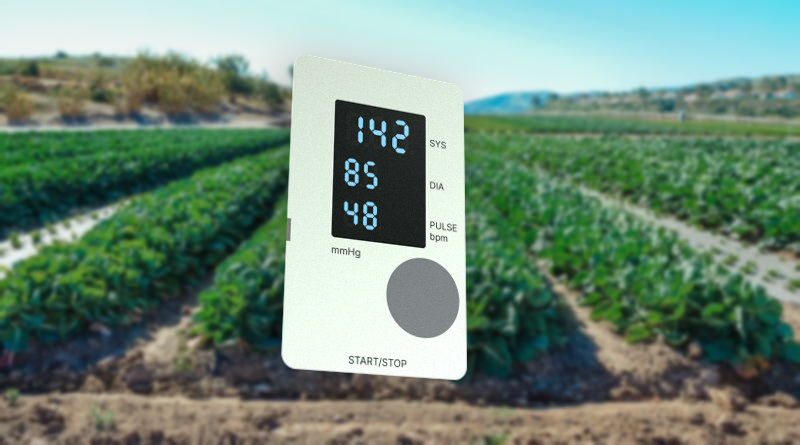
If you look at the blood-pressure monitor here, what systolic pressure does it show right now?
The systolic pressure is 142 mmHg
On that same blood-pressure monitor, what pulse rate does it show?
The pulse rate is 48 bpm
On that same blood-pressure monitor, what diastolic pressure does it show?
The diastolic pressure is 85 mmHg
